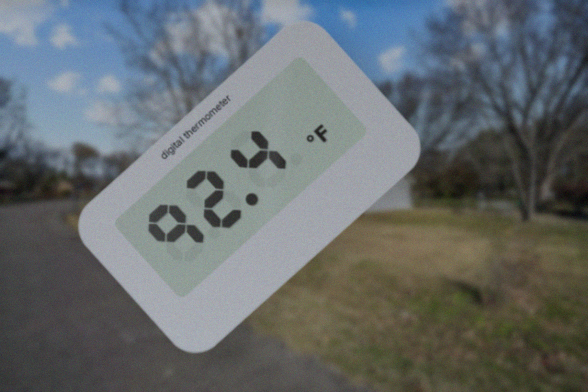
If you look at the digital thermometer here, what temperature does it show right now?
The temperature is 92.4 °F
